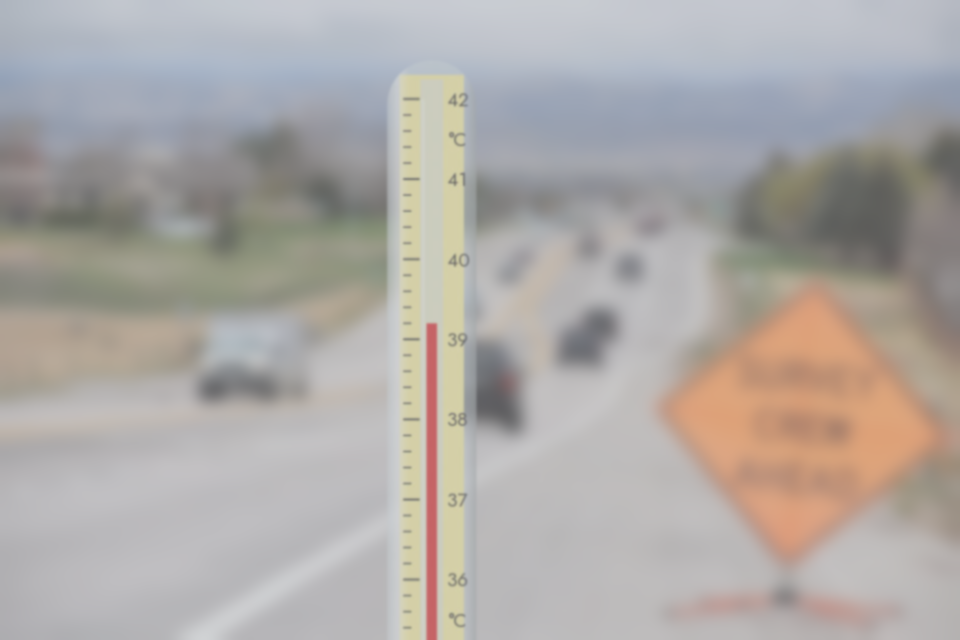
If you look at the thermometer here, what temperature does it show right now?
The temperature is 39.2 °C
